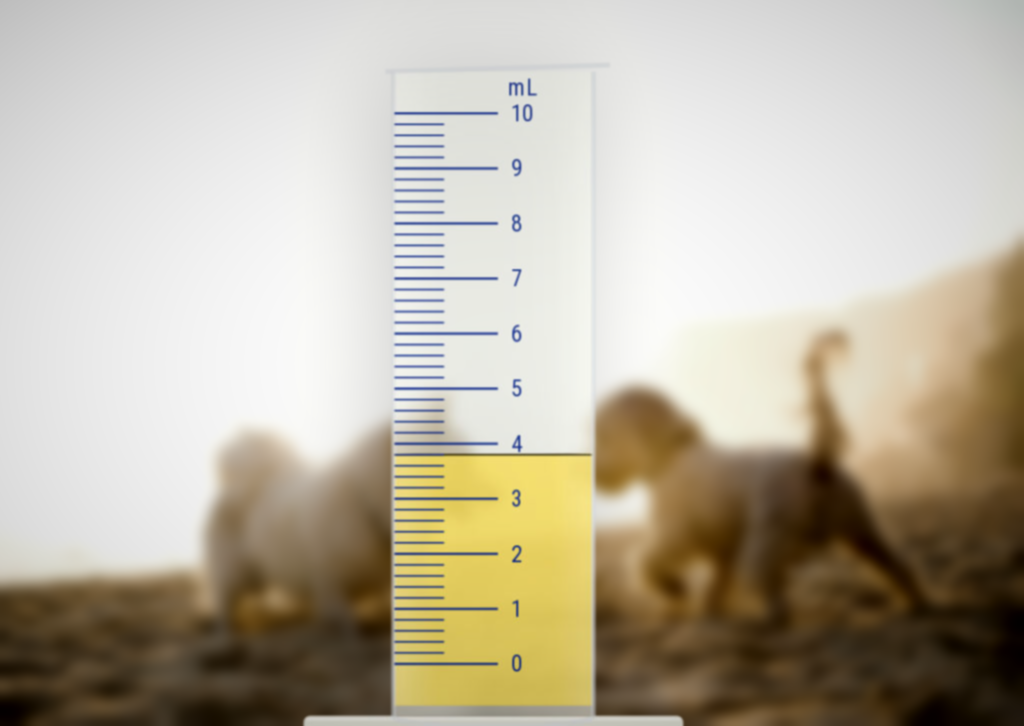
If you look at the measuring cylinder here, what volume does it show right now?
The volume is 3.8 mL
